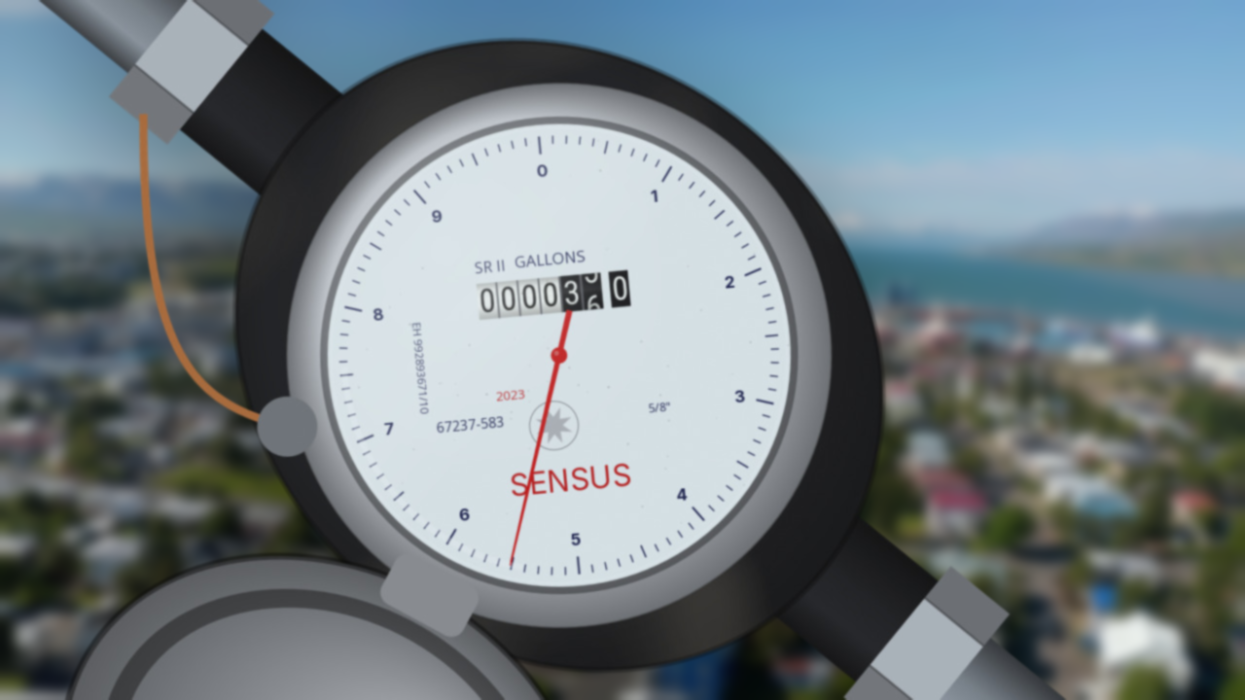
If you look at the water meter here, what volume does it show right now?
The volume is 355.5 gal
